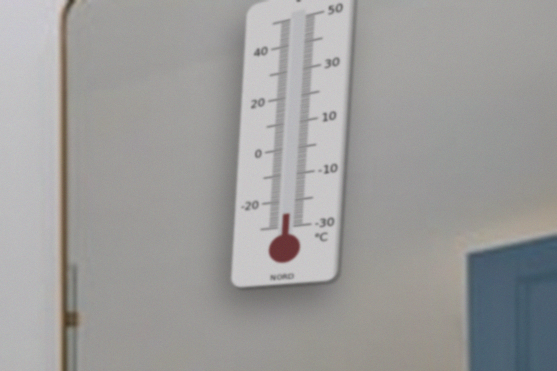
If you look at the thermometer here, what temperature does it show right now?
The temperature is -25 °C
